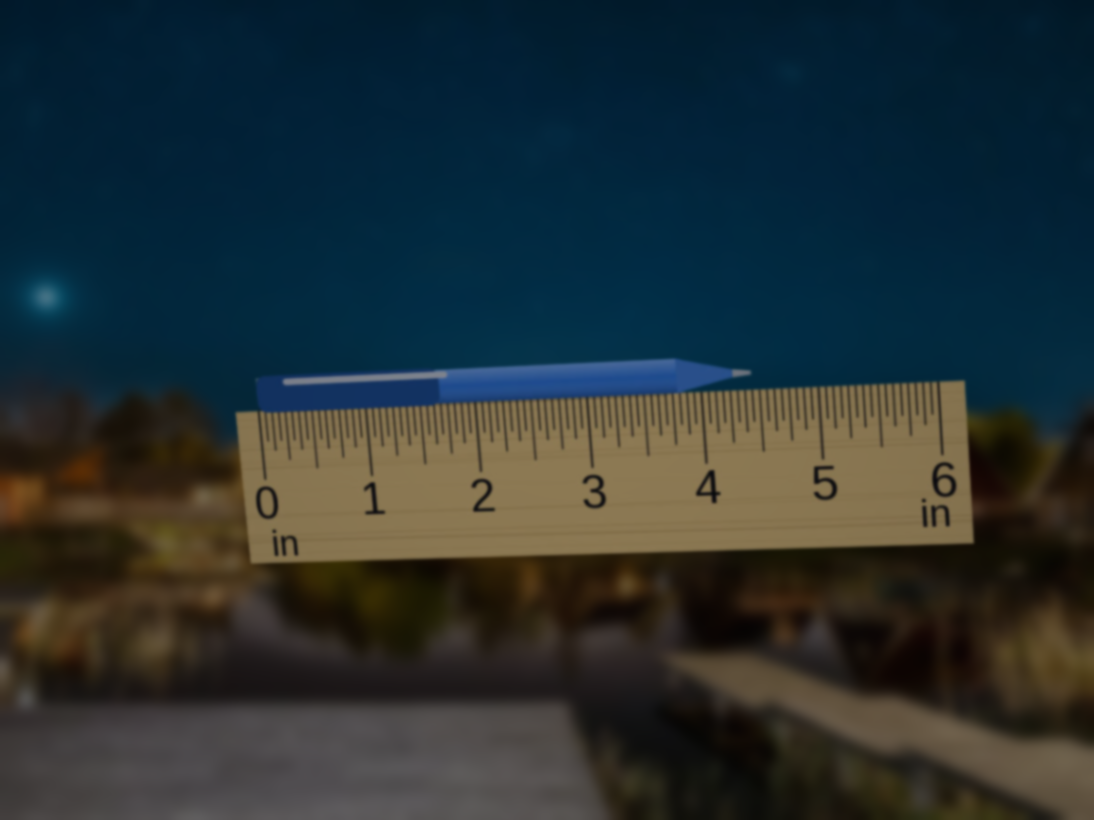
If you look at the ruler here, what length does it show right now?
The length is 4.4375 in
